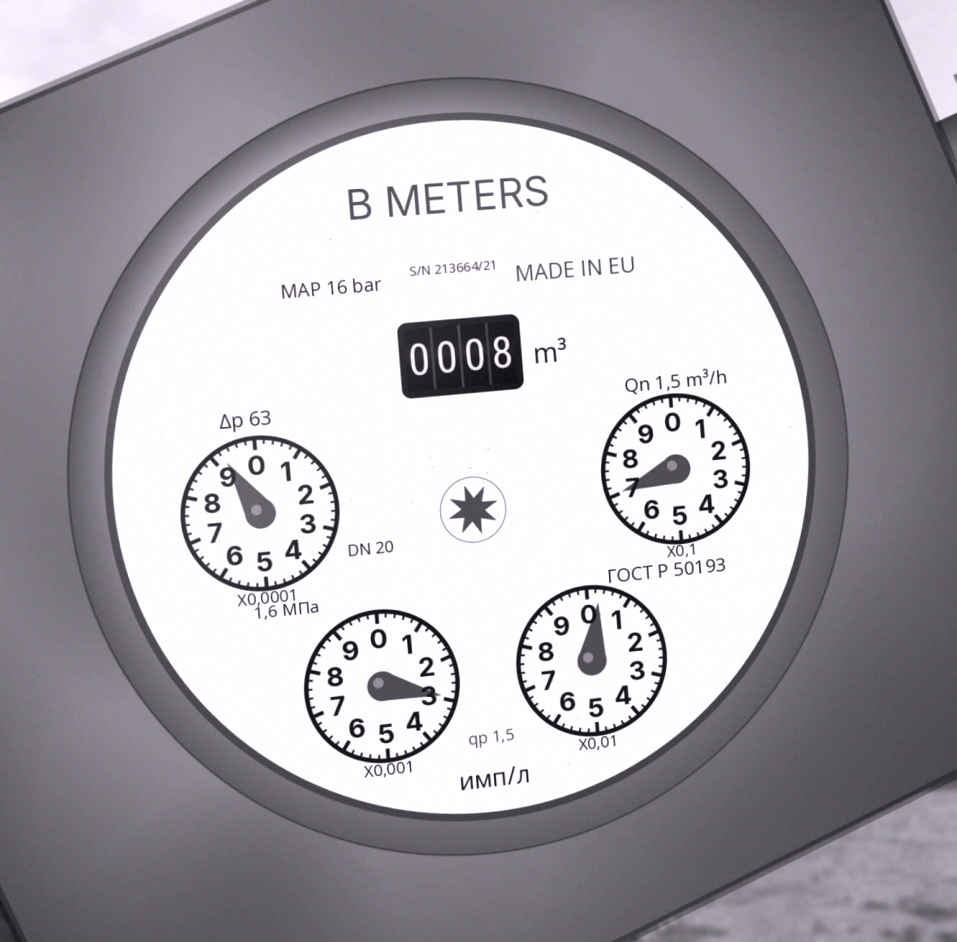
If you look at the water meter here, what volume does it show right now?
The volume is 8.7029 m³
